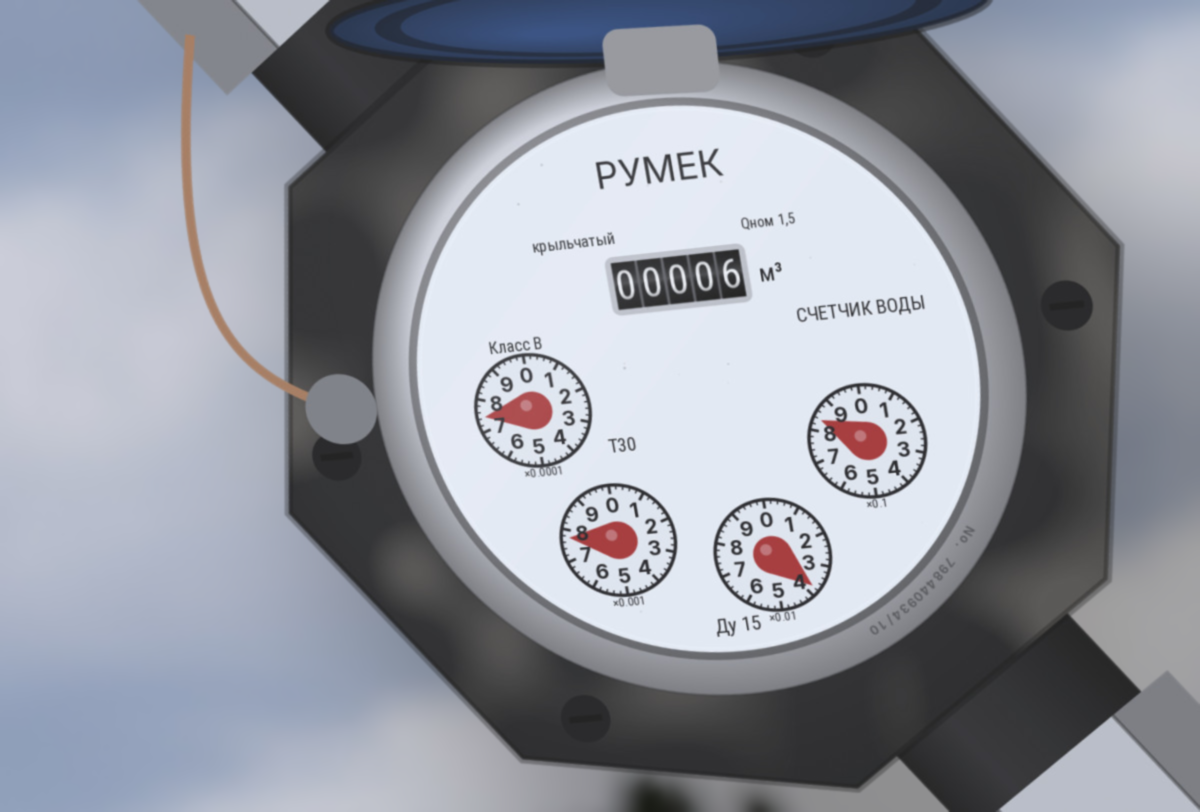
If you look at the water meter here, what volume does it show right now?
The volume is 6.8377 m³
